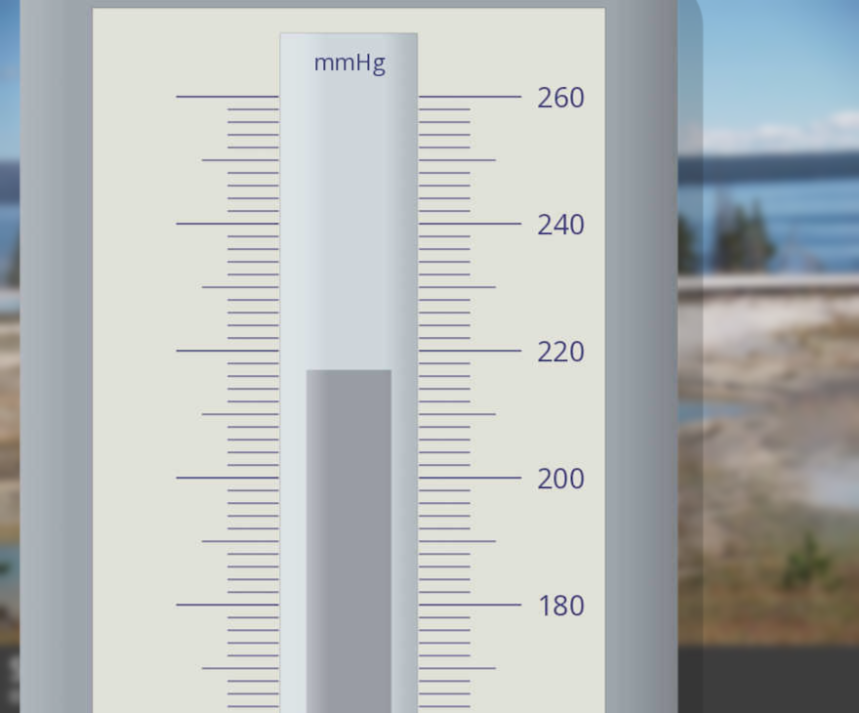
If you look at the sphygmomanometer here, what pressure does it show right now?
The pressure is 217 mmHg
